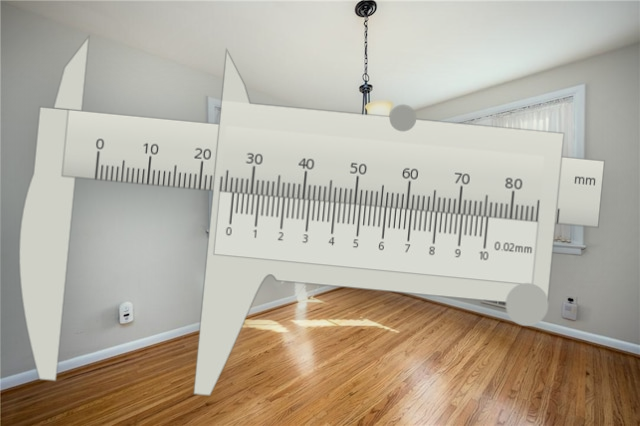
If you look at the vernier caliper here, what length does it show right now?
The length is 26.5 mm
